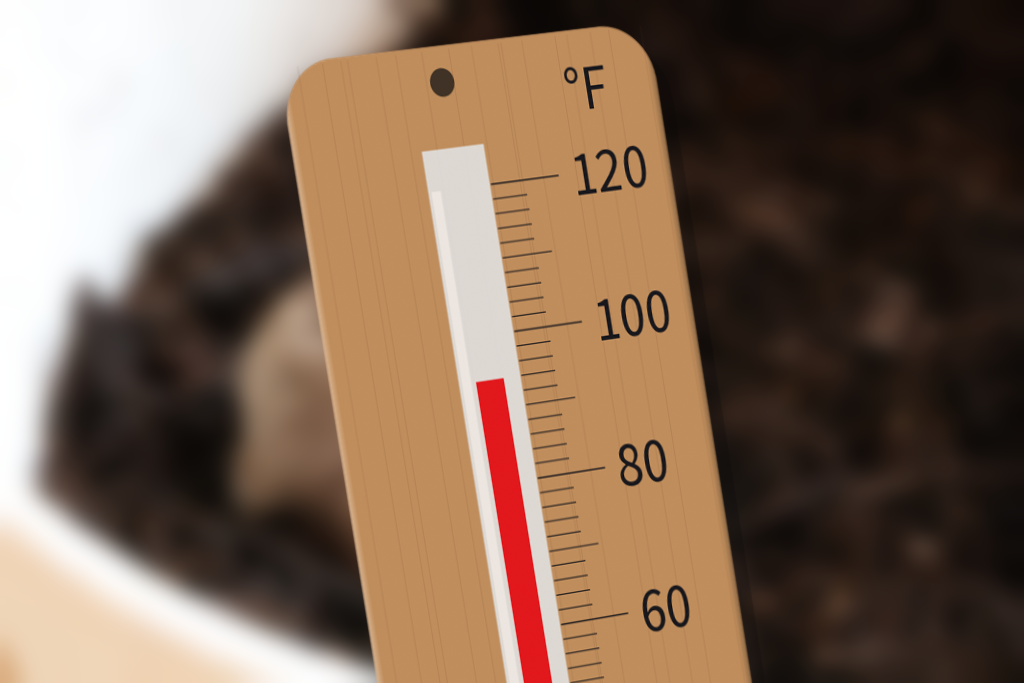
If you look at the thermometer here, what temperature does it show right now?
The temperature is 94 °F
